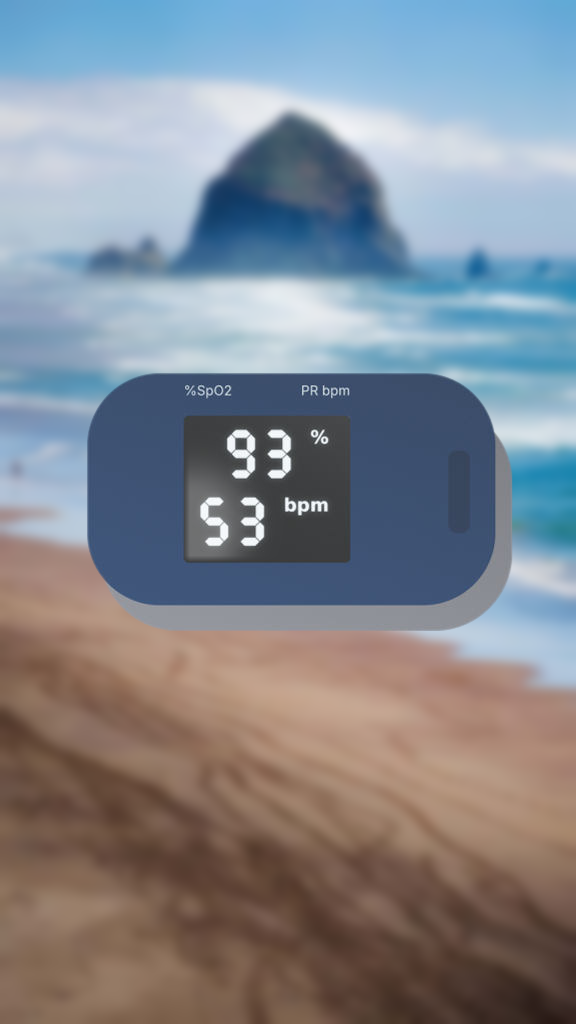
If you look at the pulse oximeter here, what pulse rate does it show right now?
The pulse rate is 53 bpm
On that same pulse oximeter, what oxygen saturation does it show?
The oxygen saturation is 93 %
